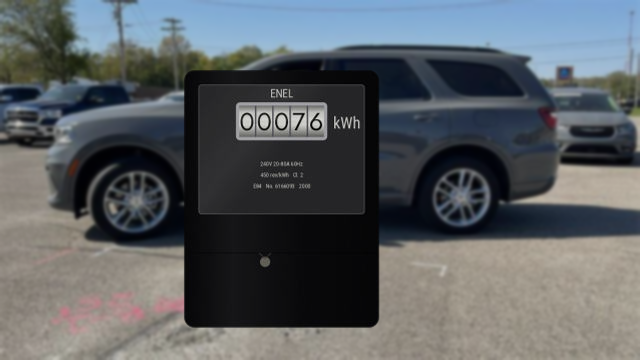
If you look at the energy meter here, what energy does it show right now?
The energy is 76 kWh
